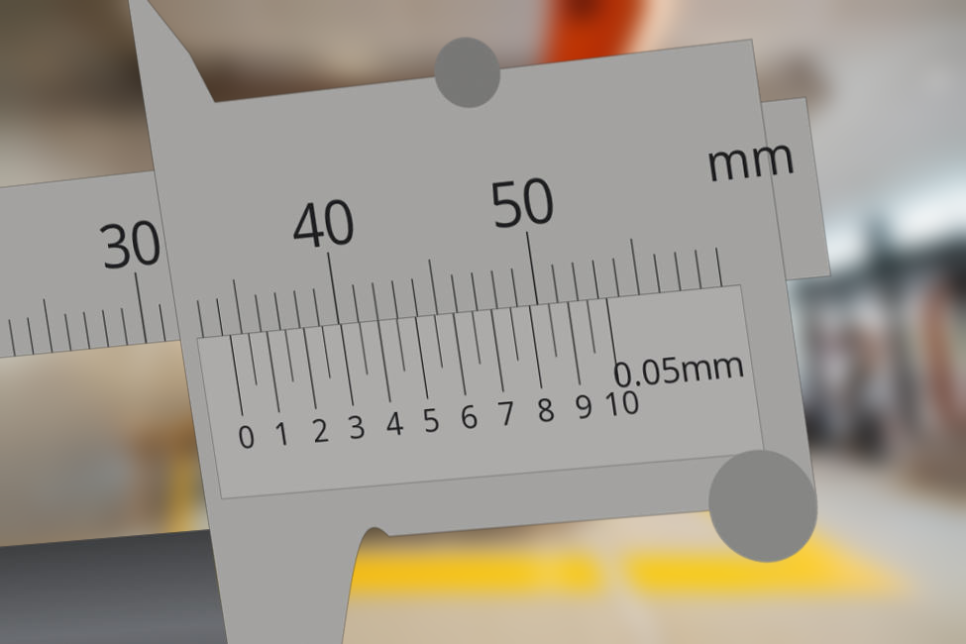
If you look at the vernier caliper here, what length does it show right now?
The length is 34.4 mm
